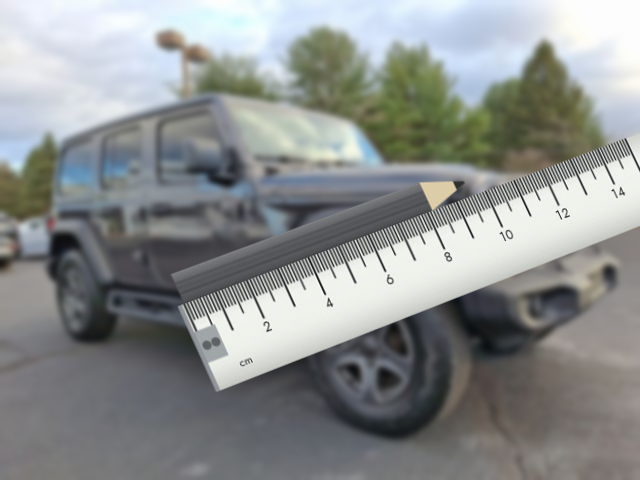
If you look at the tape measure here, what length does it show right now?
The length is 9.5 cm
